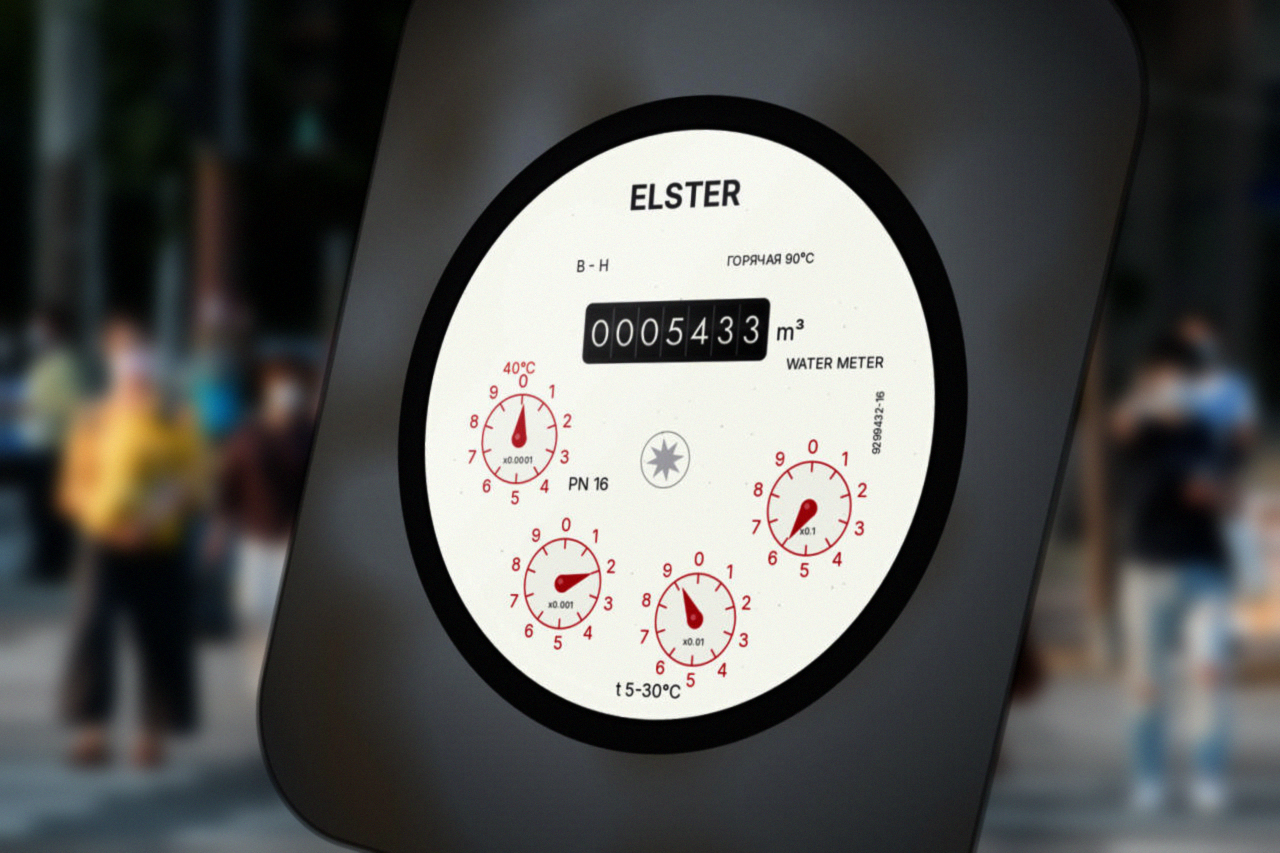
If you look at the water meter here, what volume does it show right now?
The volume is 5433.5920 m³
